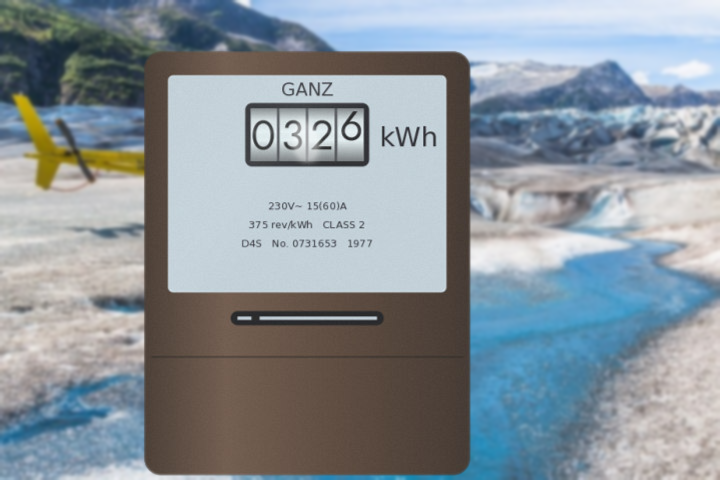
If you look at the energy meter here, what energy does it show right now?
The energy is 326 kWh
